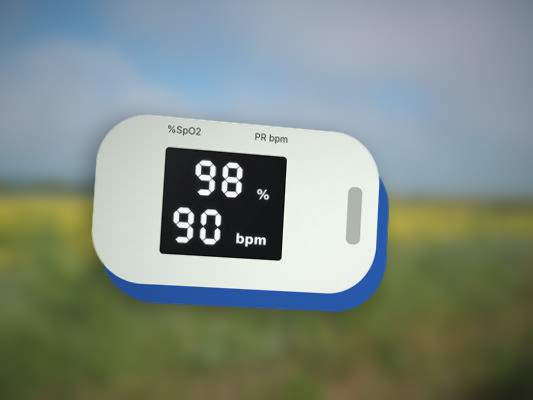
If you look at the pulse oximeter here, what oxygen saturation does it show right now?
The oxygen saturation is 98 %
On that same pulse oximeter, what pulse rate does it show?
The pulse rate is 90 bpm
